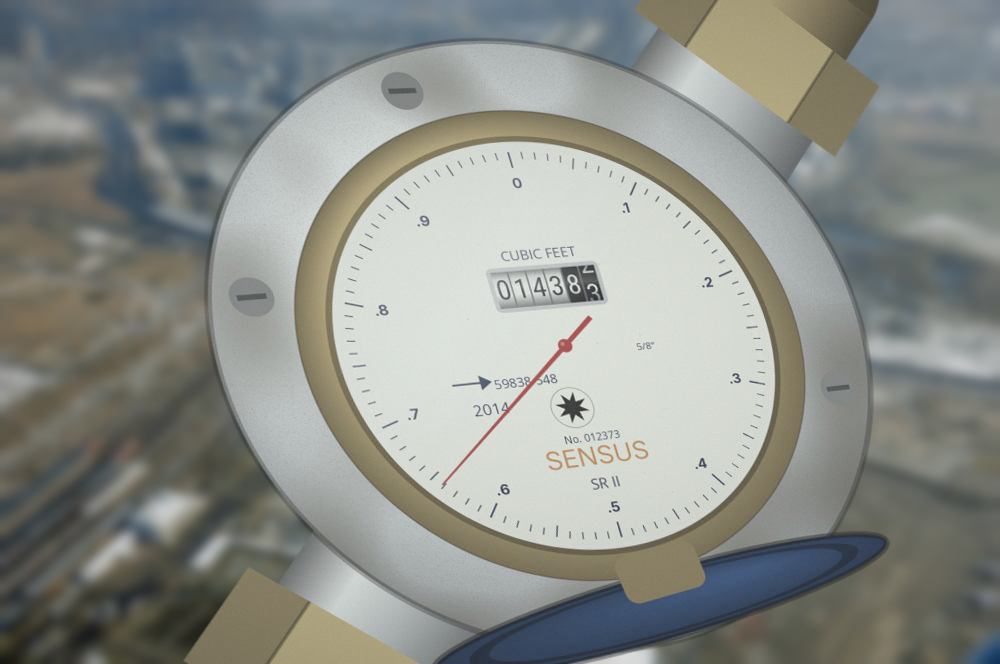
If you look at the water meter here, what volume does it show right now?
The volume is 14382.64 ft³
